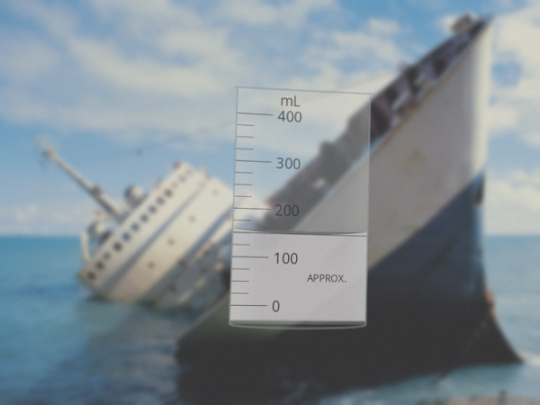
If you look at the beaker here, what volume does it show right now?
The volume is 150 mL
